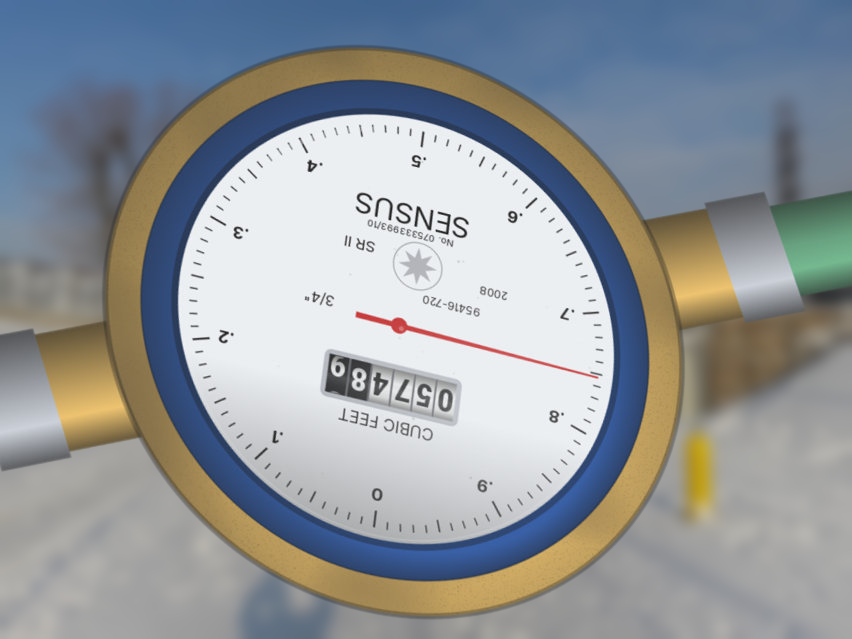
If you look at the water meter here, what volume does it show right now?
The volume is 57488.75 ft³
